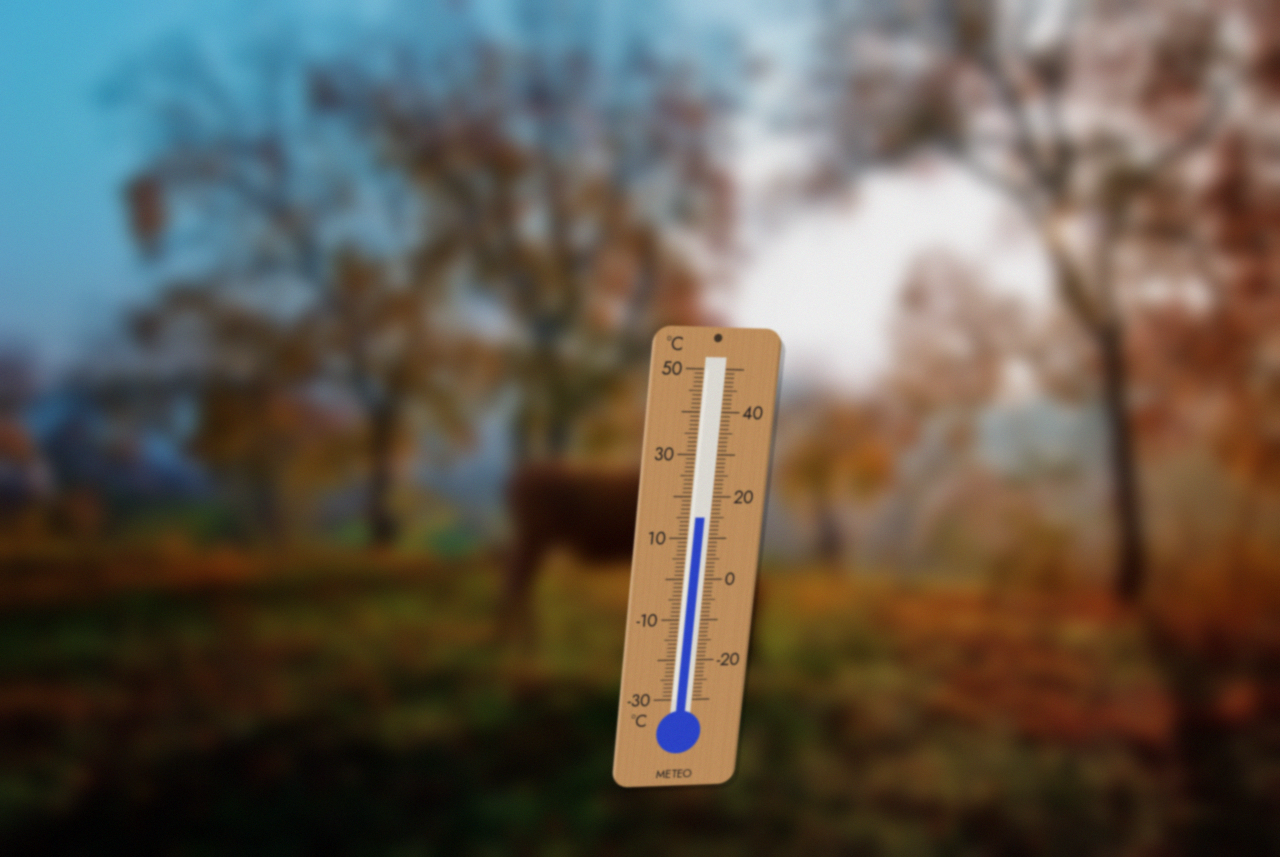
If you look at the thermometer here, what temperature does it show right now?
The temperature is 15 °C
